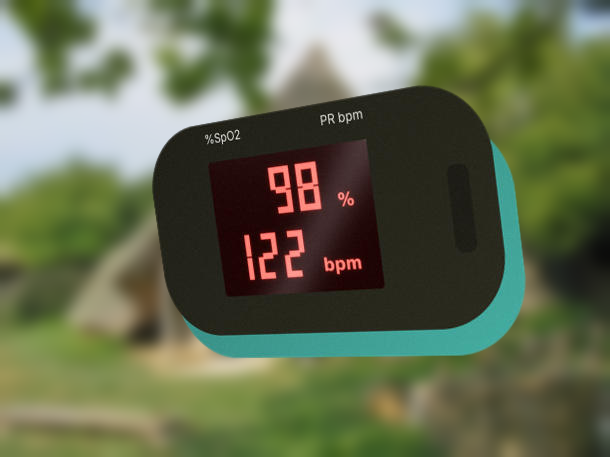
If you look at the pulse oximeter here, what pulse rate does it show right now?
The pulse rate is 122 bpm
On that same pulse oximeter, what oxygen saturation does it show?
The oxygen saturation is 98 %
